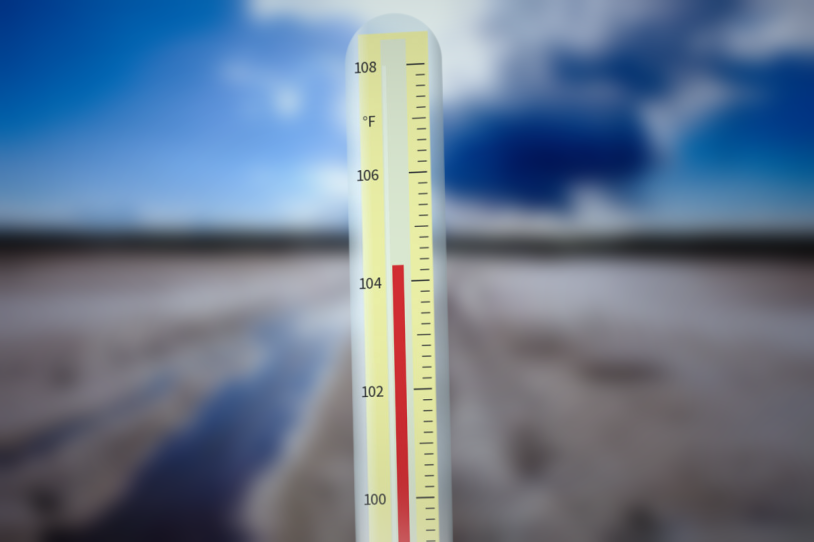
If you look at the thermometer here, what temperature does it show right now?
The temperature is 104.3 °F
